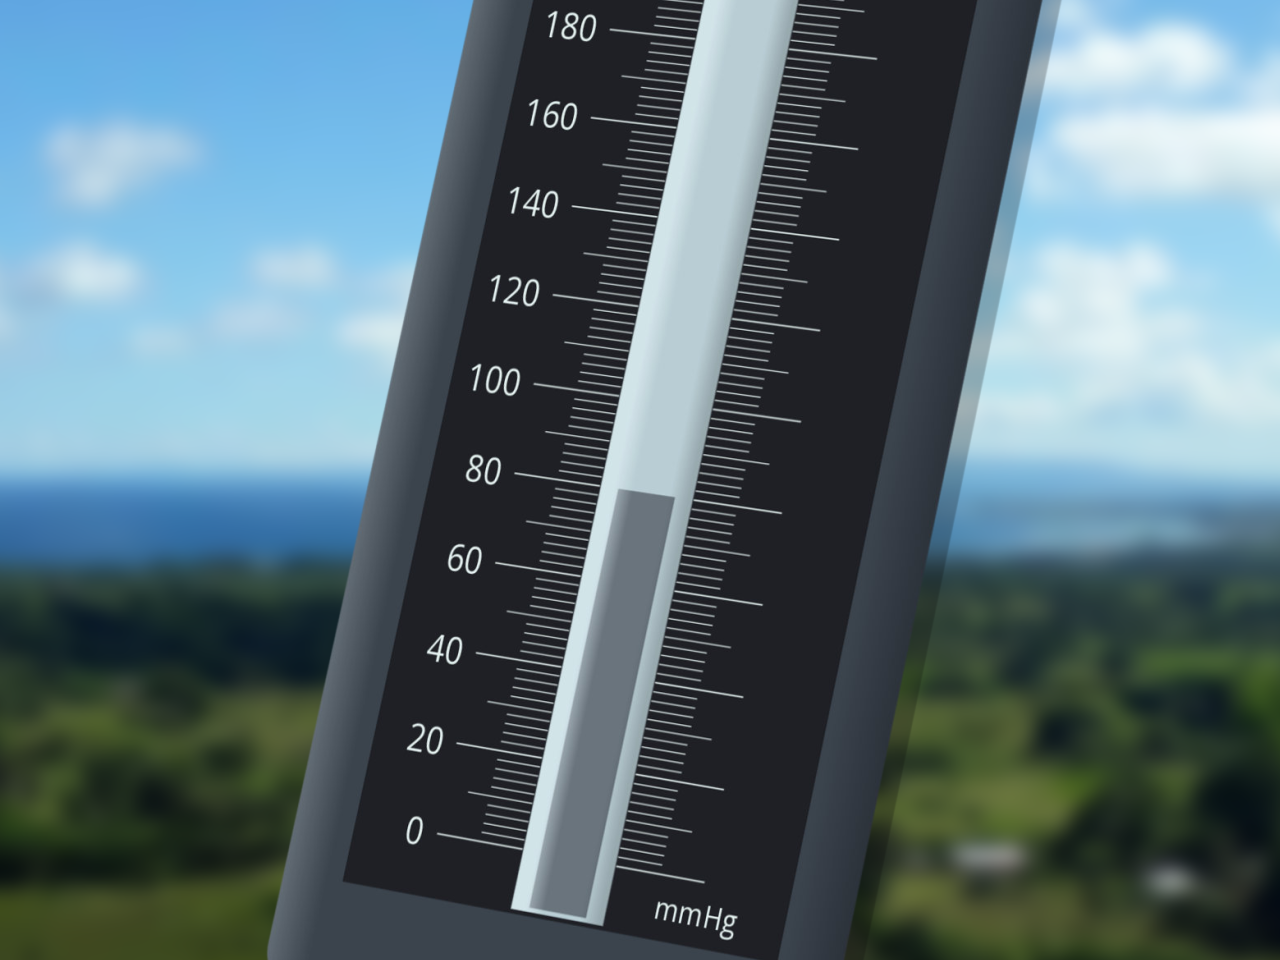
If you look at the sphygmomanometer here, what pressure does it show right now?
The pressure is 80 mmHg
